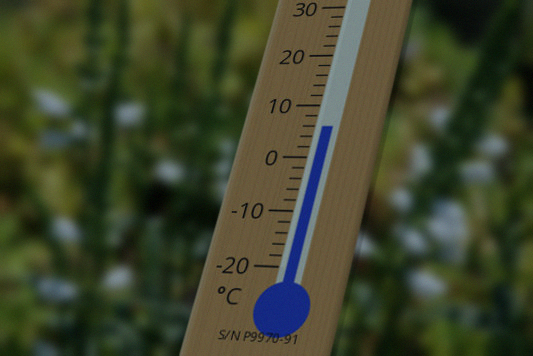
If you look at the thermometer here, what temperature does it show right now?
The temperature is 6 °C
